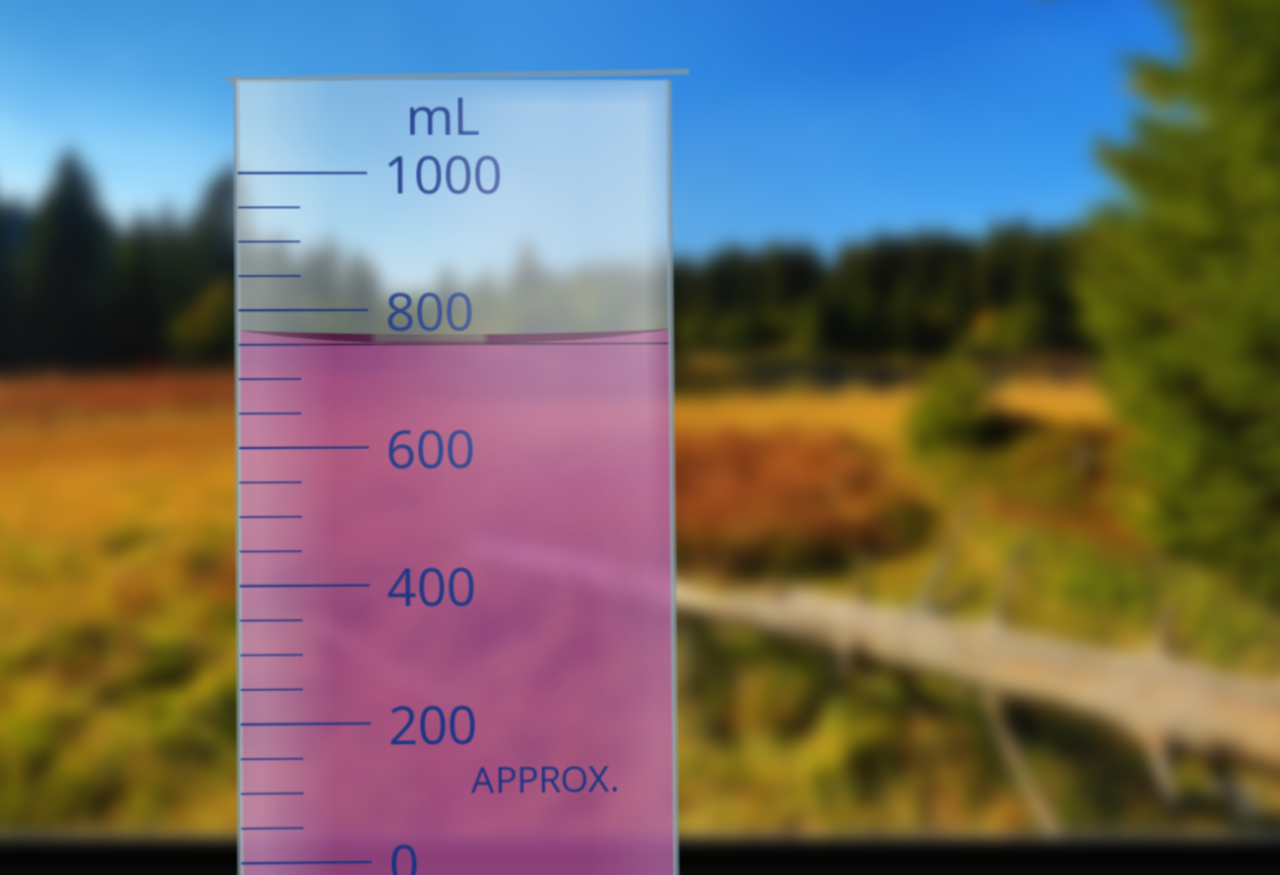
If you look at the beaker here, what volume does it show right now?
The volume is 750 mL
